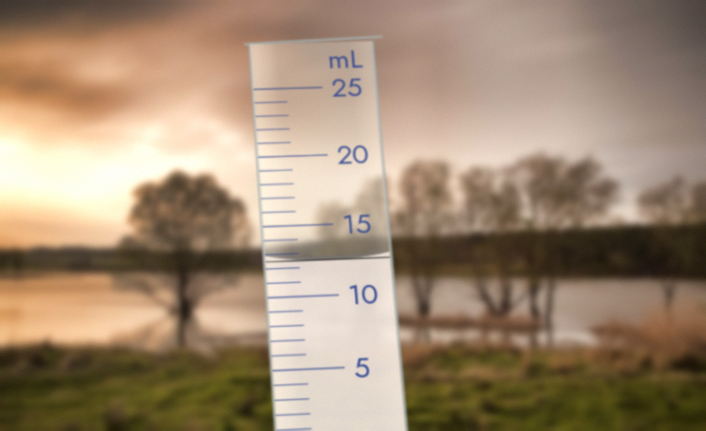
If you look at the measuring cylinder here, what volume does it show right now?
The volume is 12.5 mL
